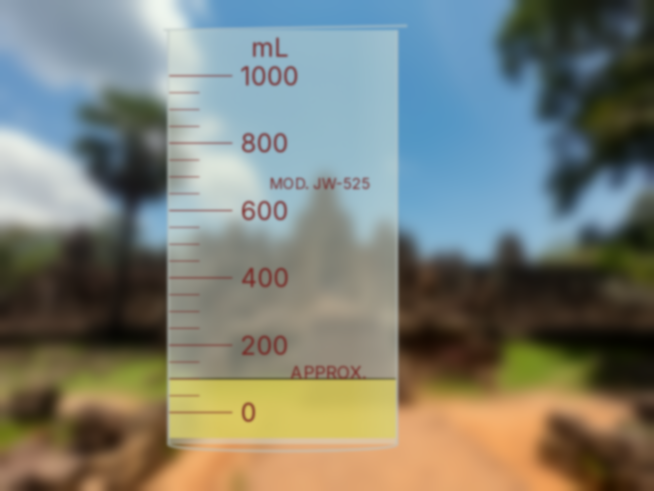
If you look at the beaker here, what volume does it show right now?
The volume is 100 mL
